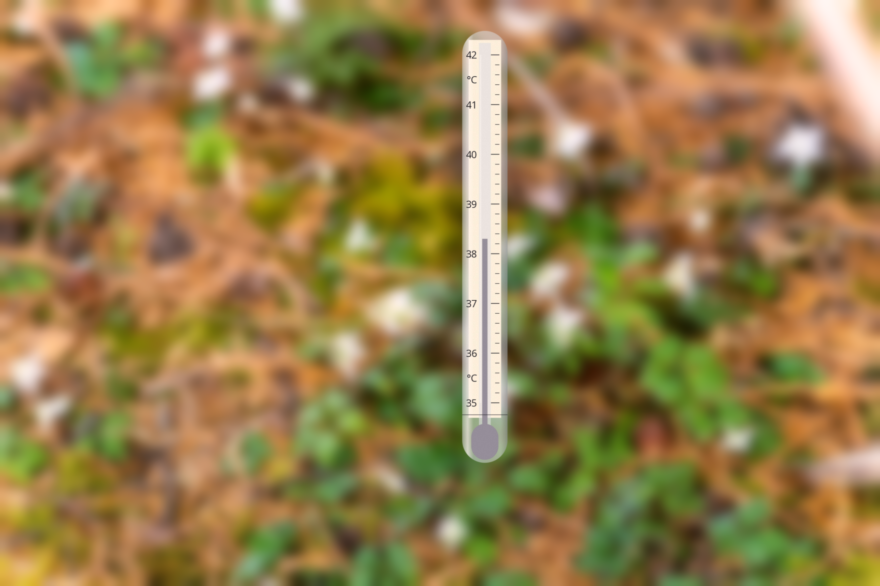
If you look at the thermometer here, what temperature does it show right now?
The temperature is 38.3 °C
